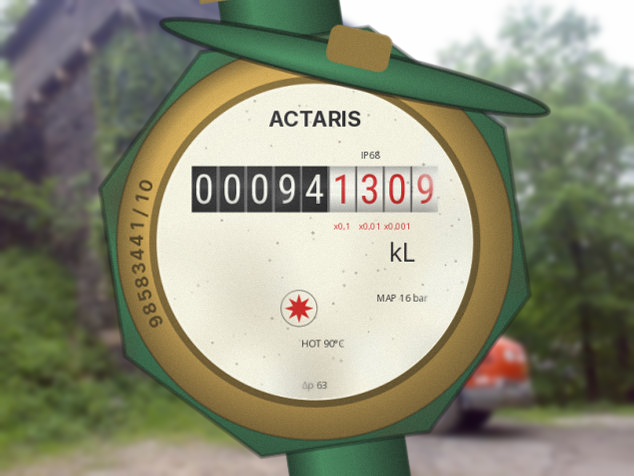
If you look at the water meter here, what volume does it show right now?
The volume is 94.1309 kL
